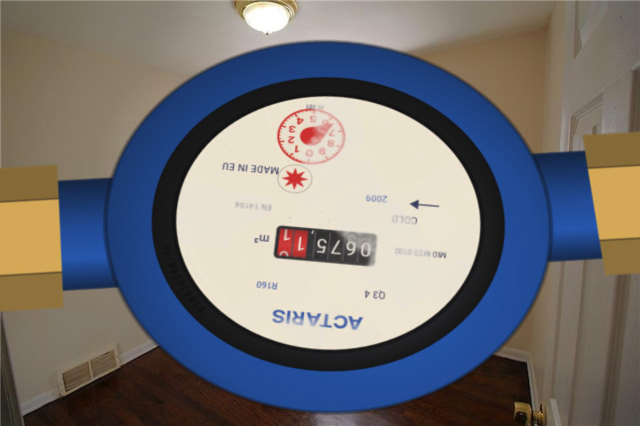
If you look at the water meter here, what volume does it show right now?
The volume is 675.106 m³
